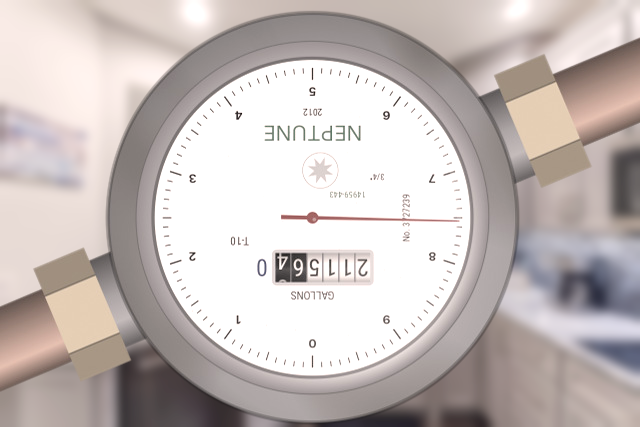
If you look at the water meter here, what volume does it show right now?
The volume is 2115637.5 gal
